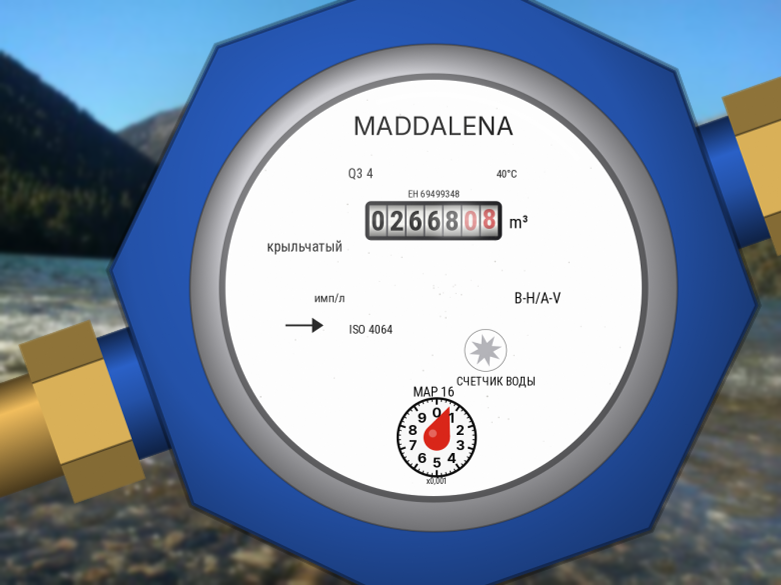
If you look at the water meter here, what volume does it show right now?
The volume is 2668.080 m³
